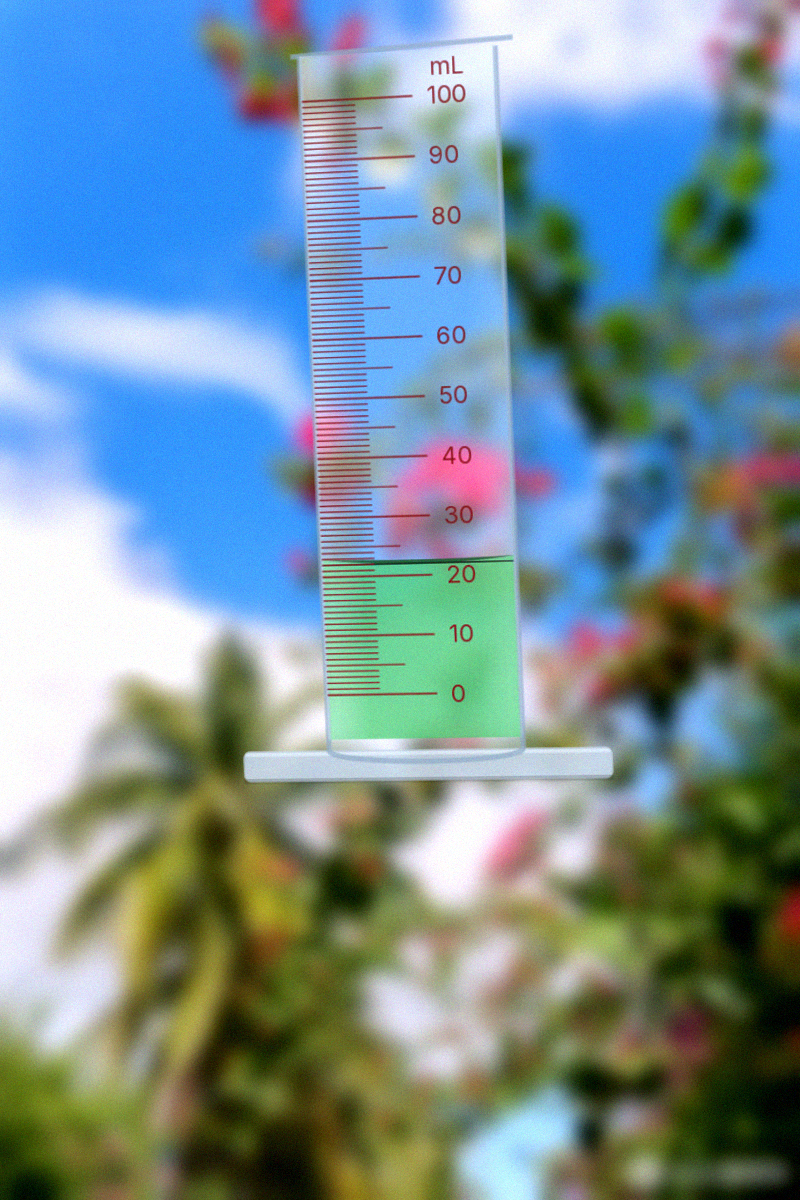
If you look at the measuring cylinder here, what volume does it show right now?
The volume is 22 mL
